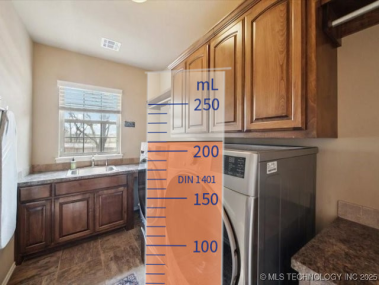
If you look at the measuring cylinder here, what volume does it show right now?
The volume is 210 mL
